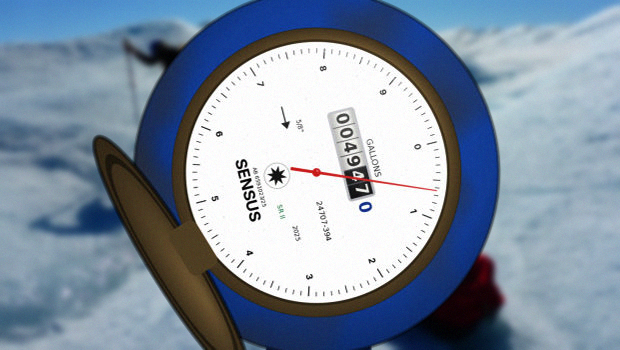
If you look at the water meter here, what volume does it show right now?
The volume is 49470.6 gal
